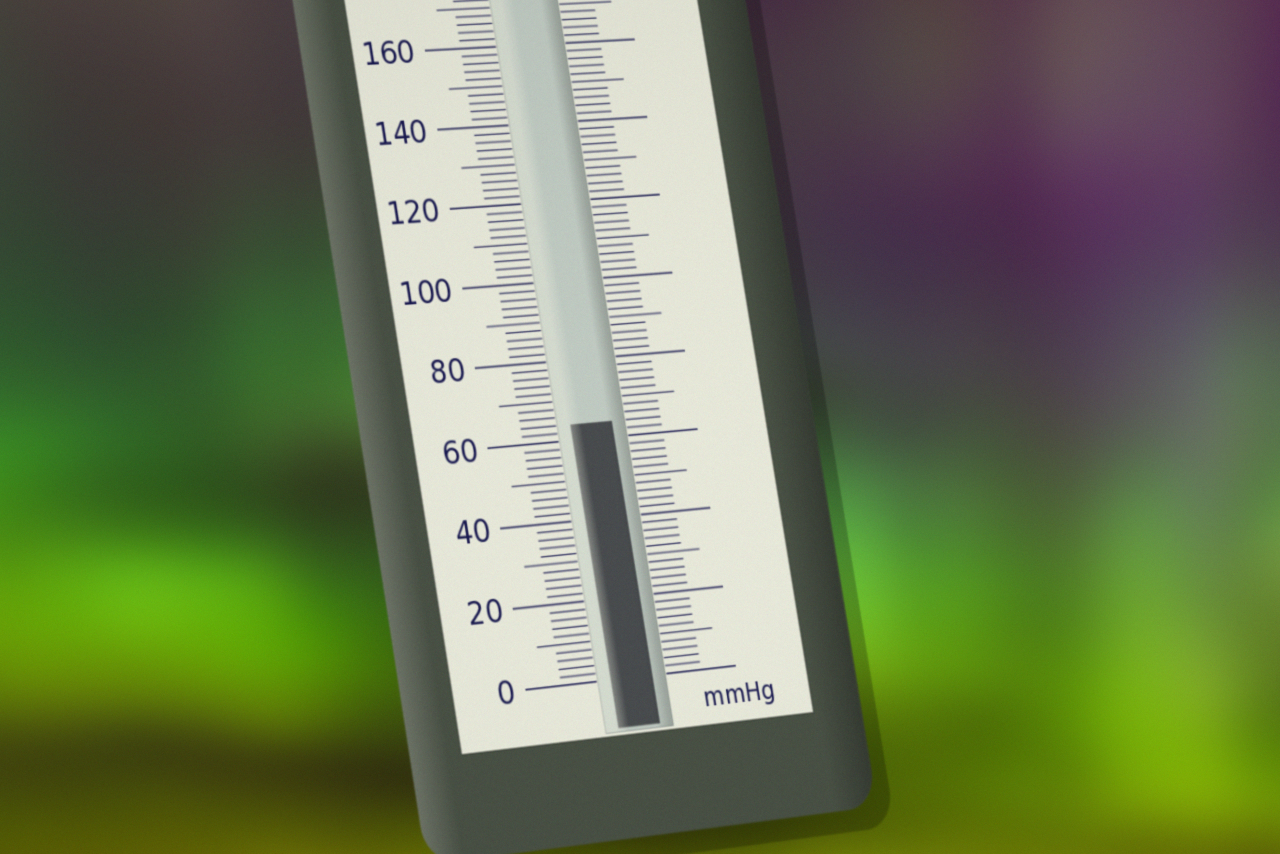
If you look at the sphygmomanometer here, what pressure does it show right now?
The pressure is 64 mmHg
